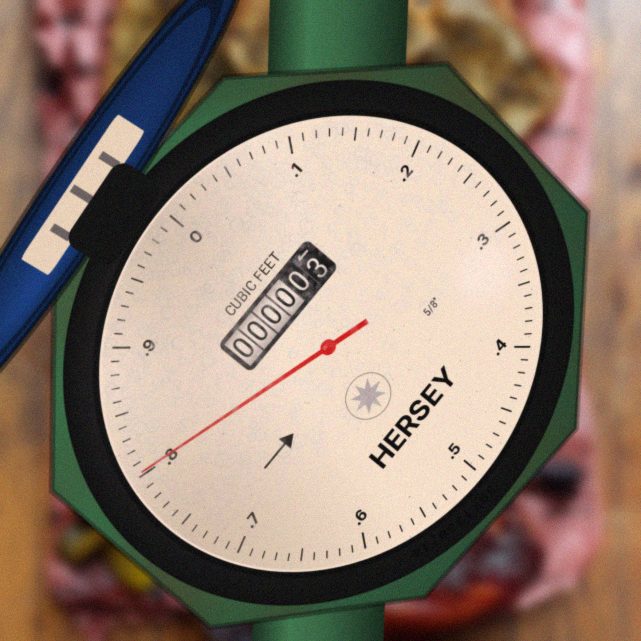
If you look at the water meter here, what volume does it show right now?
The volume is 2.80 ft³
